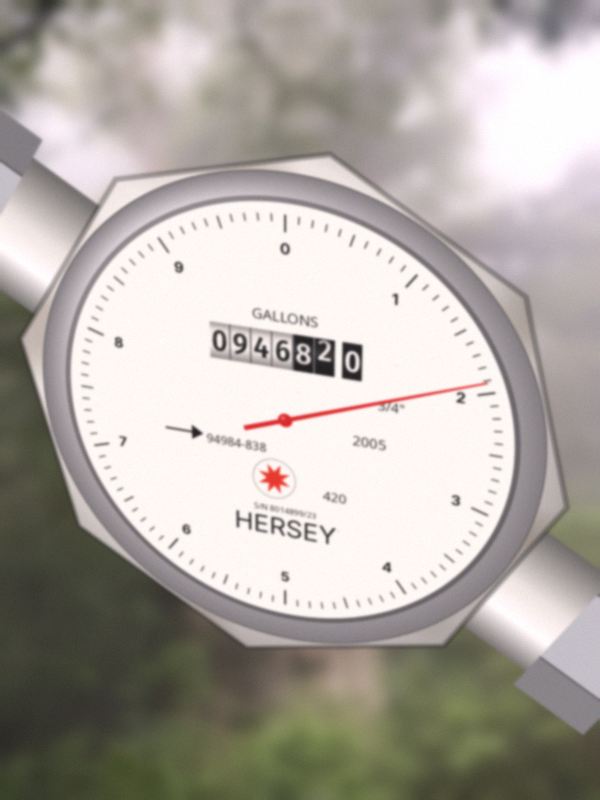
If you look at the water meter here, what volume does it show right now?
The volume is 946821.9 gal
